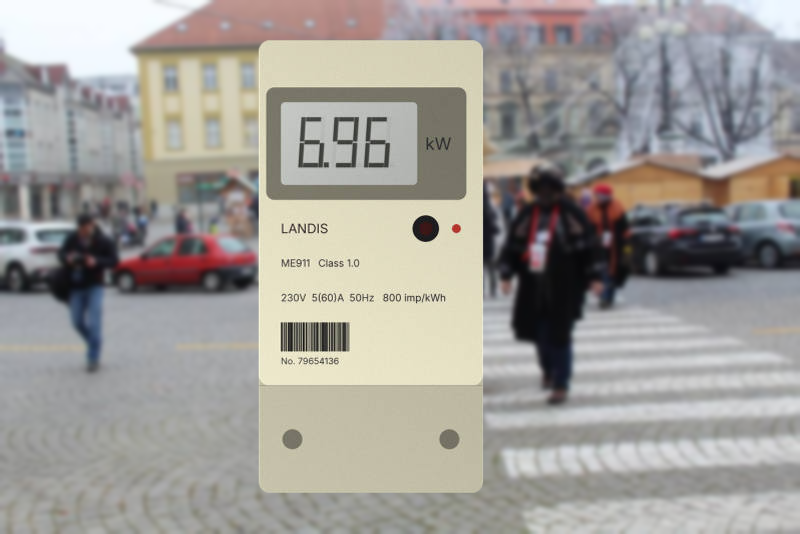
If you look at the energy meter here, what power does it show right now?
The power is 6.96 kW
